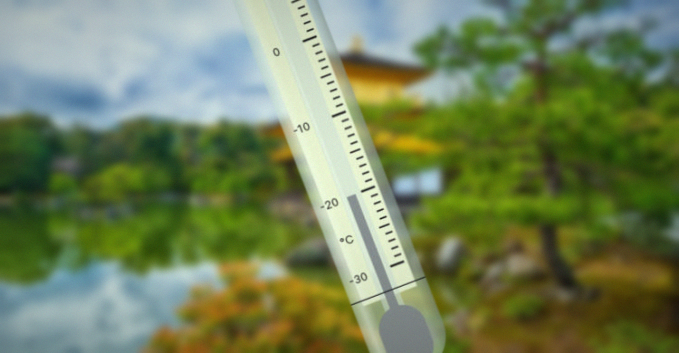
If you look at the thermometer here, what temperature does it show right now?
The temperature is -20 °C
